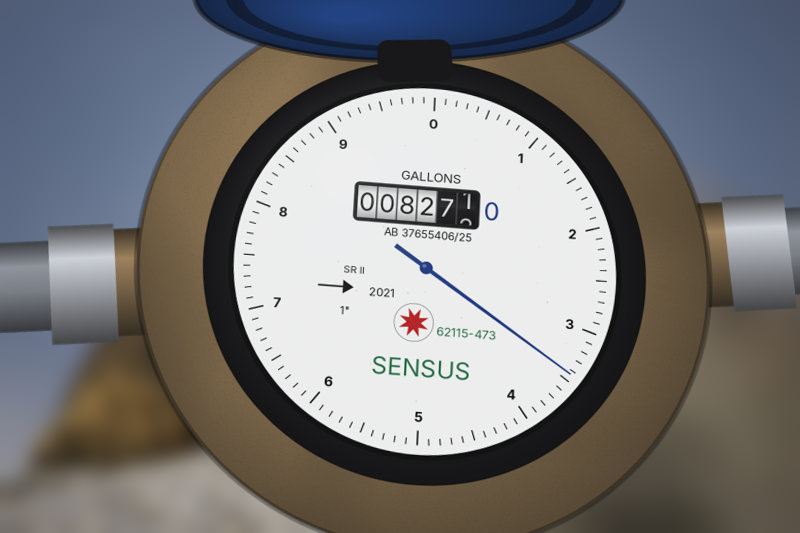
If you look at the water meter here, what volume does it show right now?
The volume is 82713.4 gal
